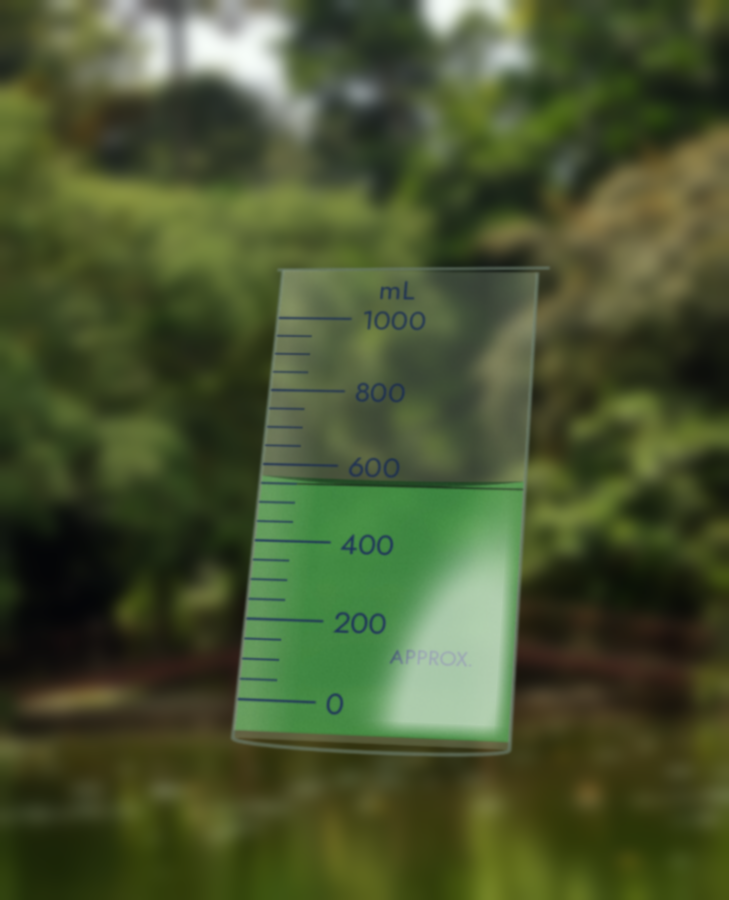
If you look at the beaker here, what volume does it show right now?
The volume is 550 mL
